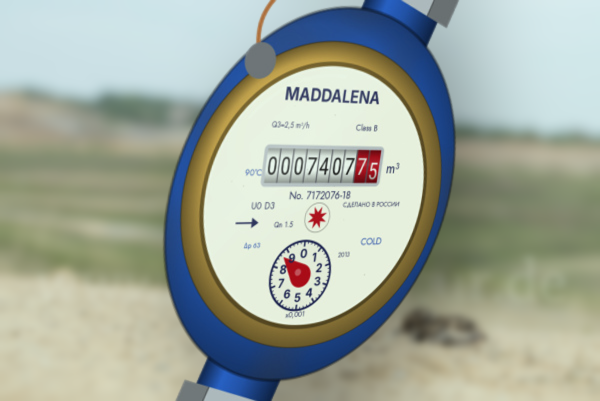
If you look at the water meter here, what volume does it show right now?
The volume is 7407.748 m³
